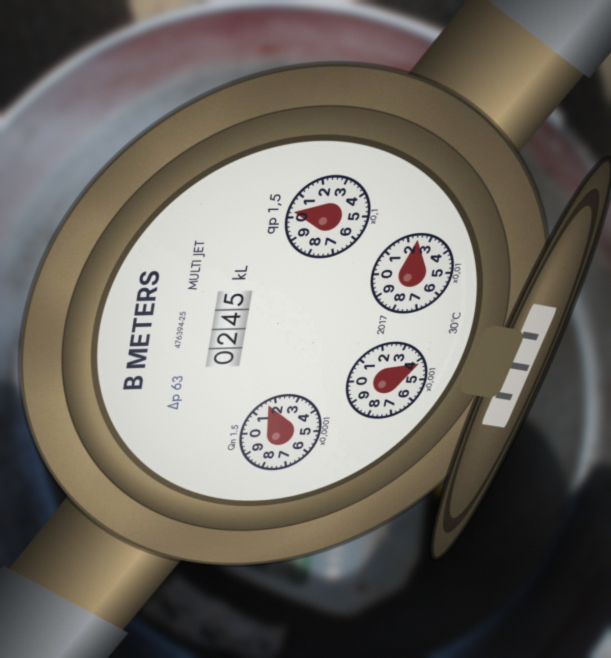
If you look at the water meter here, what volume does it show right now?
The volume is 245.0241 kL
